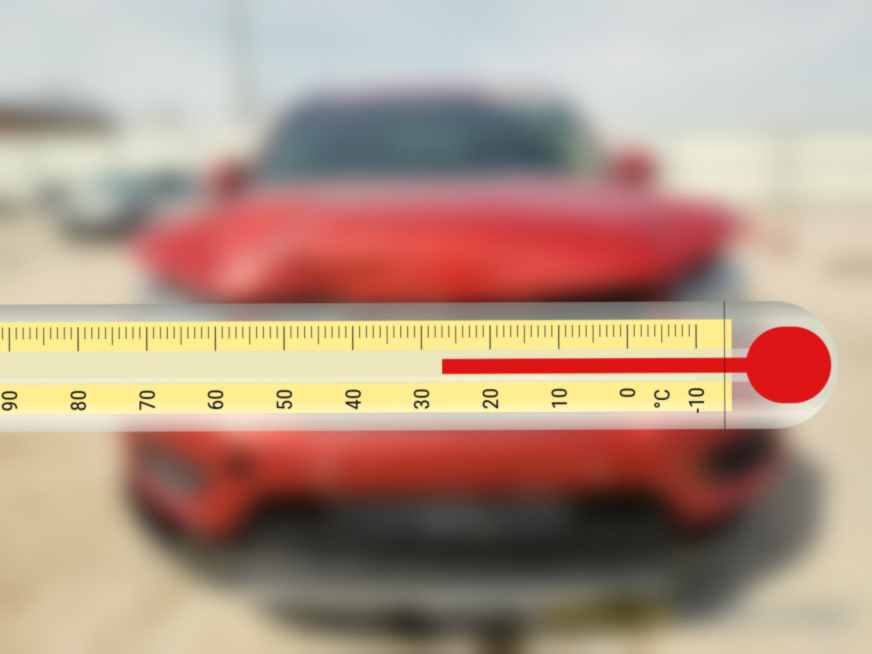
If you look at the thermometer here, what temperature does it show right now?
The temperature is 27 °C
